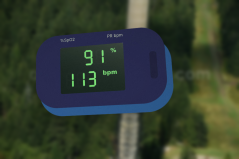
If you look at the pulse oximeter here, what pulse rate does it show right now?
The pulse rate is 113 bpm
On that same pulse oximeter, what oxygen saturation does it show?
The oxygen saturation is 91 %
